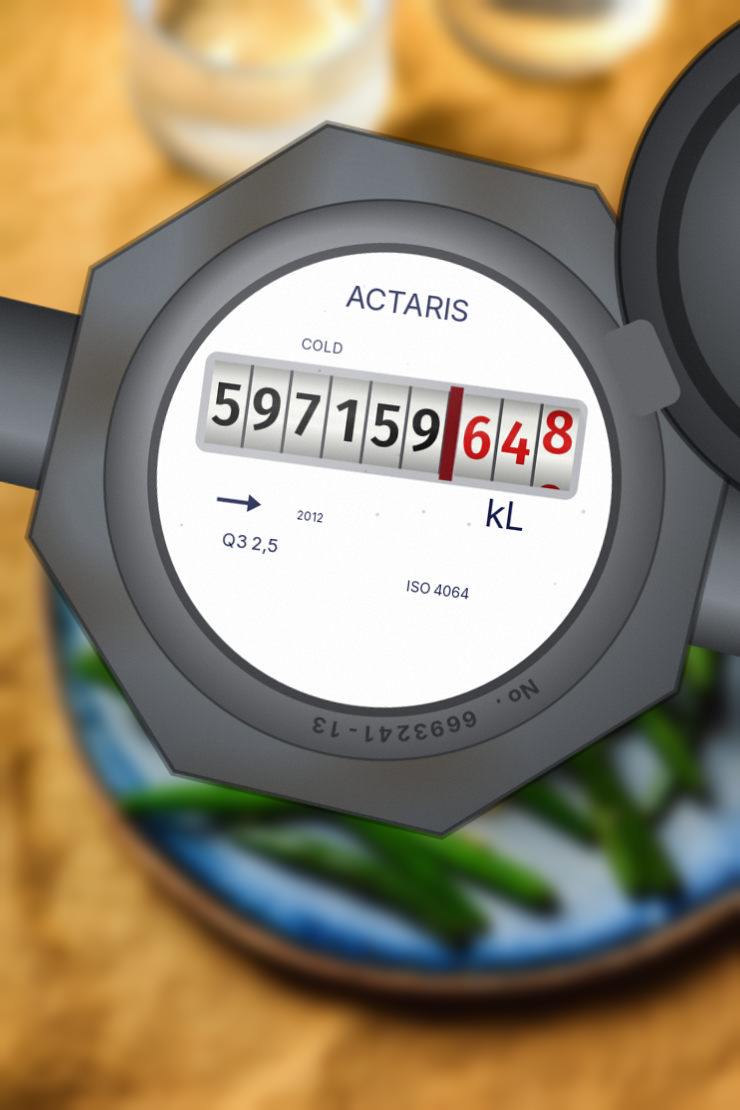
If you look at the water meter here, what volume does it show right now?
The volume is 597159.648 kL
